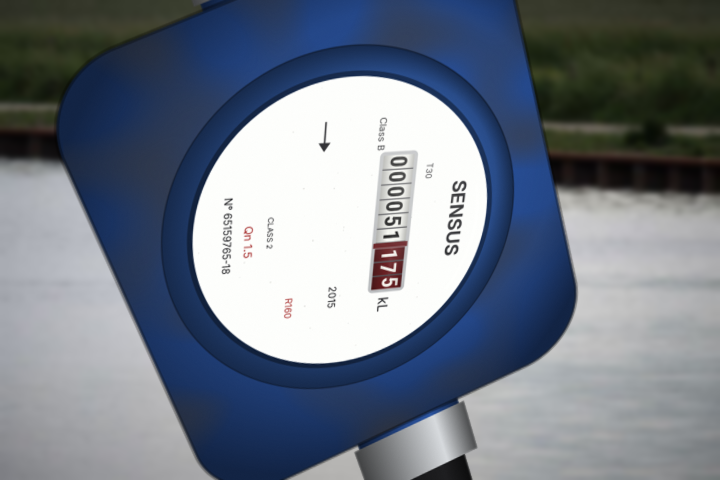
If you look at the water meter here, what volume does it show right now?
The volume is 51.175 kL
